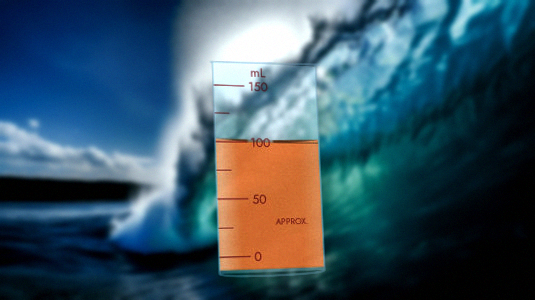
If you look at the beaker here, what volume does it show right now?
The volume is 100 mL
